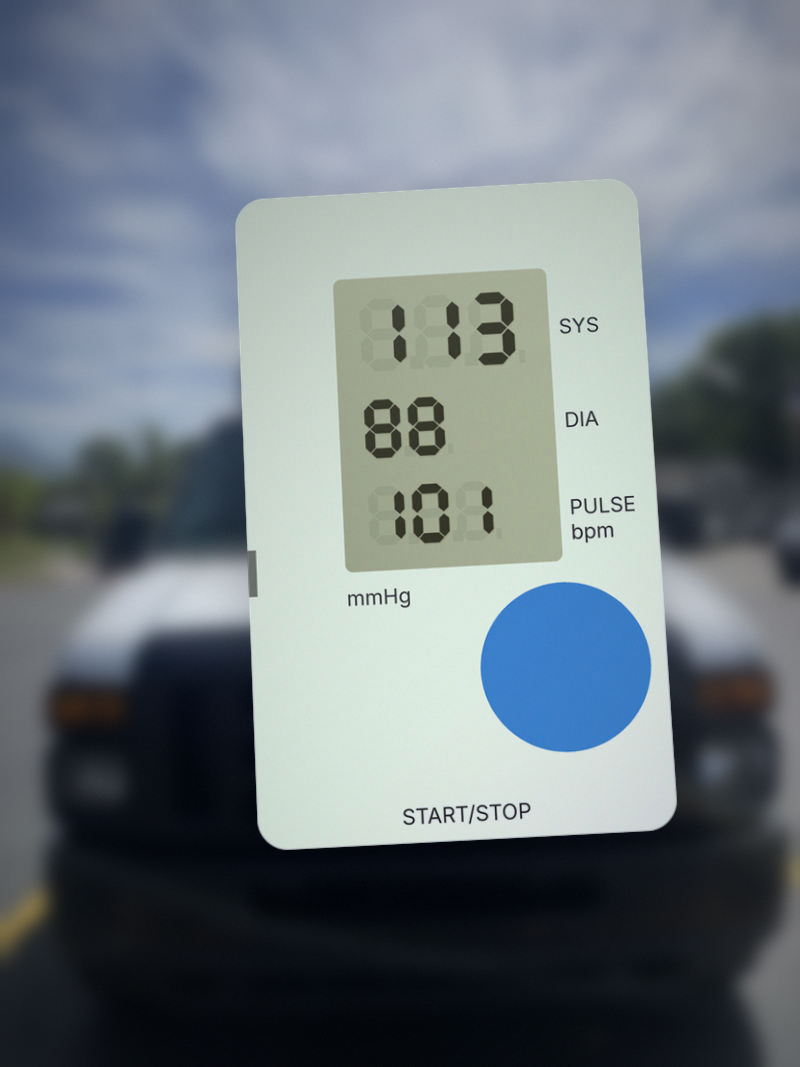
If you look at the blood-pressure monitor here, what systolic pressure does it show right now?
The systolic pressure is 113 mmHg
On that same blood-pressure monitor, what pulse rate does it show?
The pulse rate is 101 bpm
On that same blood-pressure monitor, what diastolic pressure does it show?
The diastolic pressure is 88 mmHg
